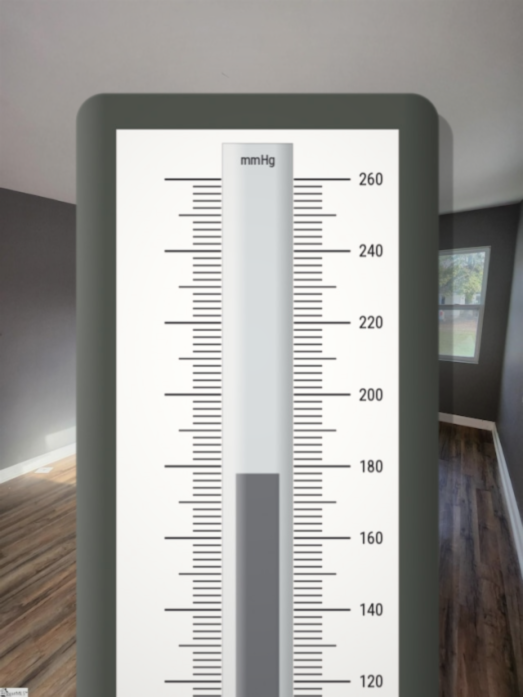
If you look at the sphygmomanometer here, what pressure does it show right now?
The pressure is 178 mmHg
